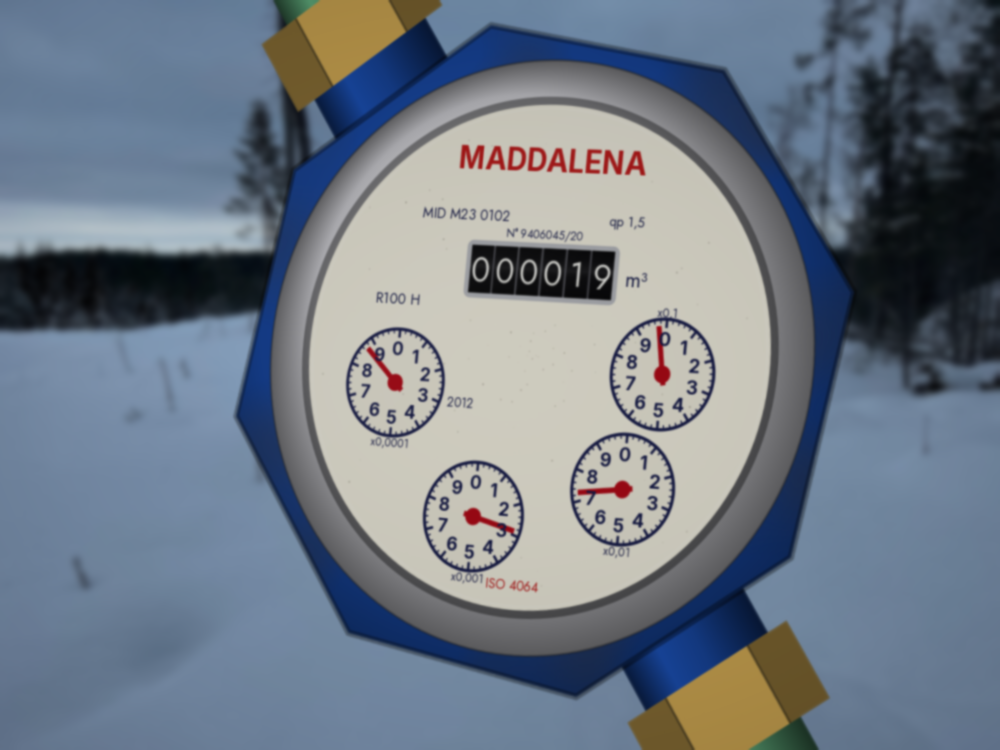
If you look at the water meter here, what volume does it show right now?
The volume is 18.9728 m³
